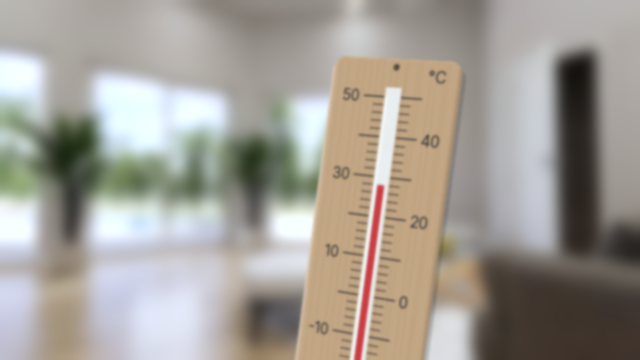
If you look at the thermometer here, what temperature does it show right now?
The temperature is 28 °C
